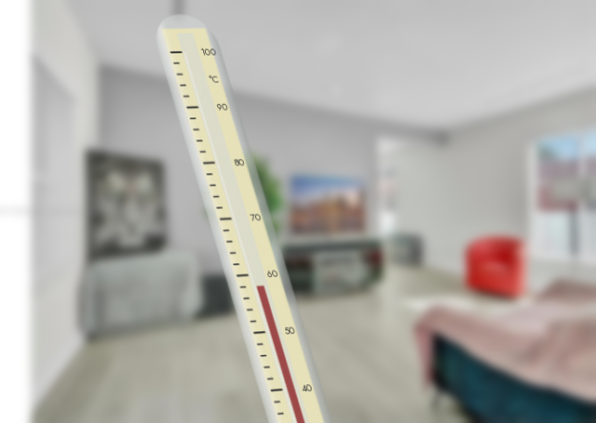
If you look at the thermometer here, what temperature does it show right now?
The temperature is 58 °C
